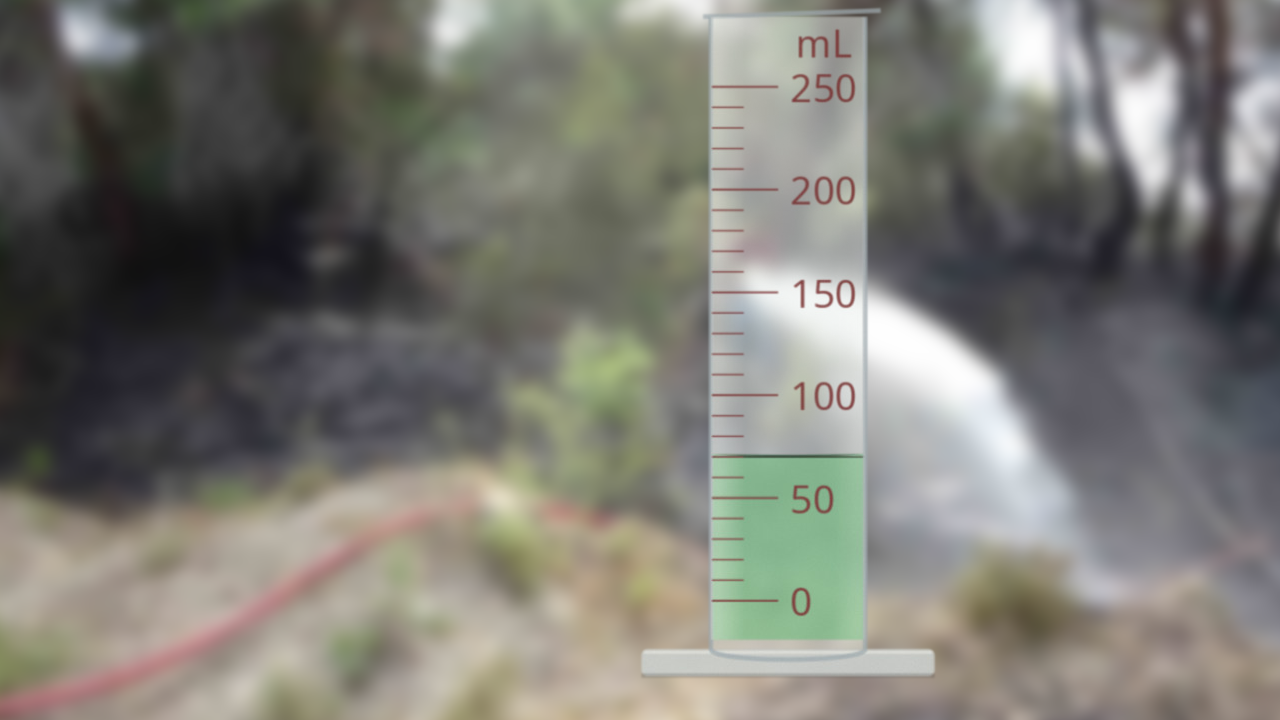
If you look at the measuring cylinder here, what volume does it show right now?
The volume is 70 mL
